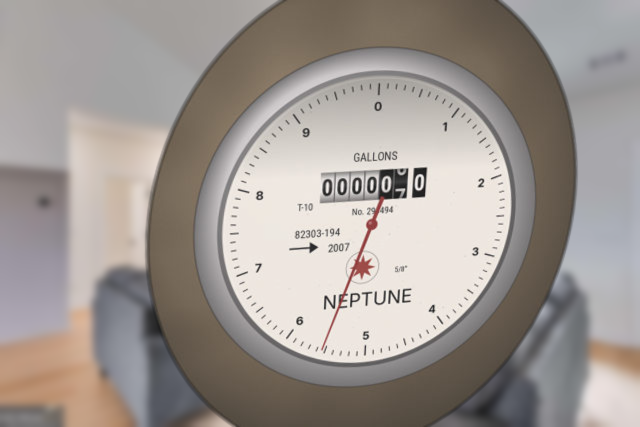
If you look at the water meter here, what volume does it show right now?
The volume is 65.5 gal
